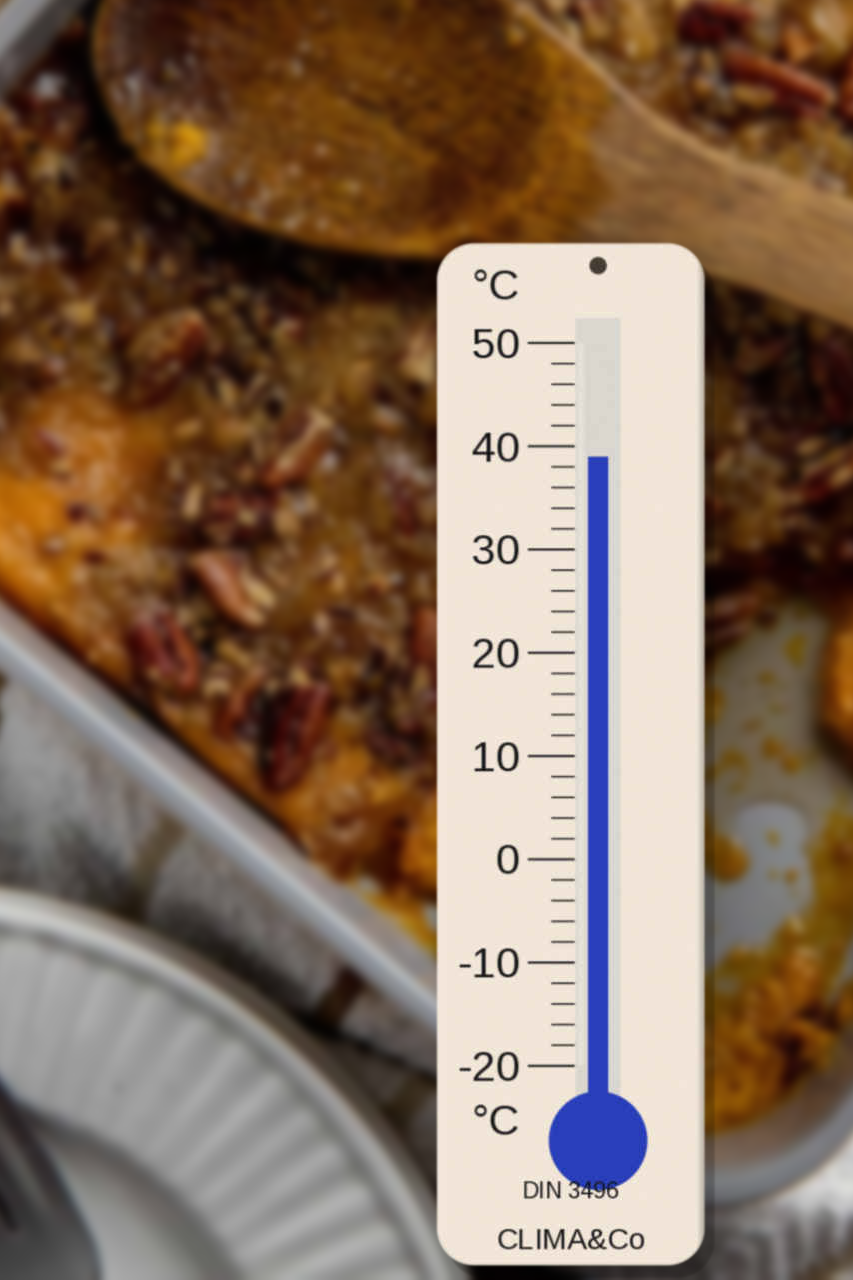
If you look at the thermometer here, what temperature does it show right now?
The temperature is 39 °C
